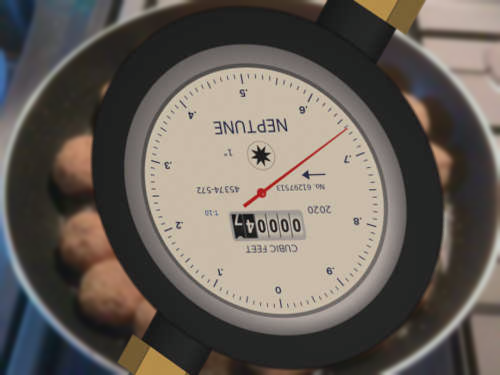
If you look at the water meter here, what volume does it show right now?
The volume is 46.66 ft³
